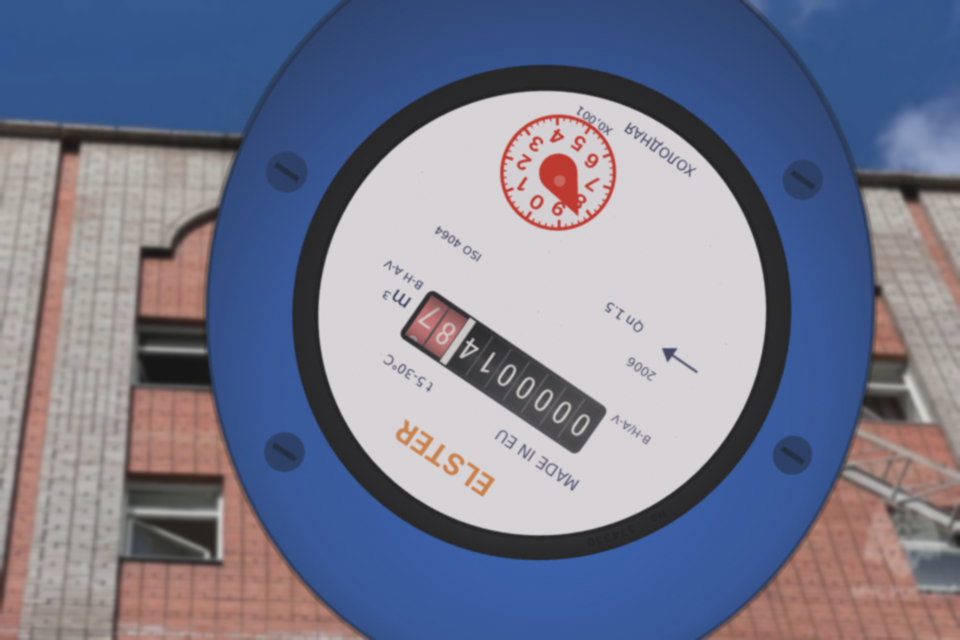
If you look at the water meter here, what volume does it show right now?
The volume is 14.868 m³
